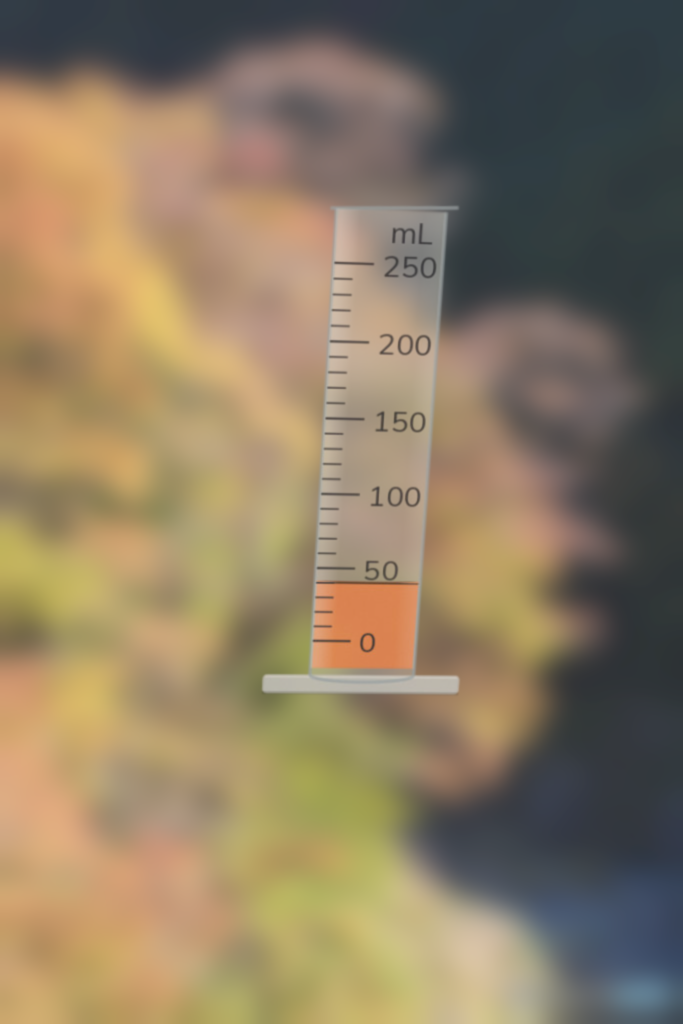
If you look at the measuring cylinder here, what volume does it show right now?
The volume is 40 mL
